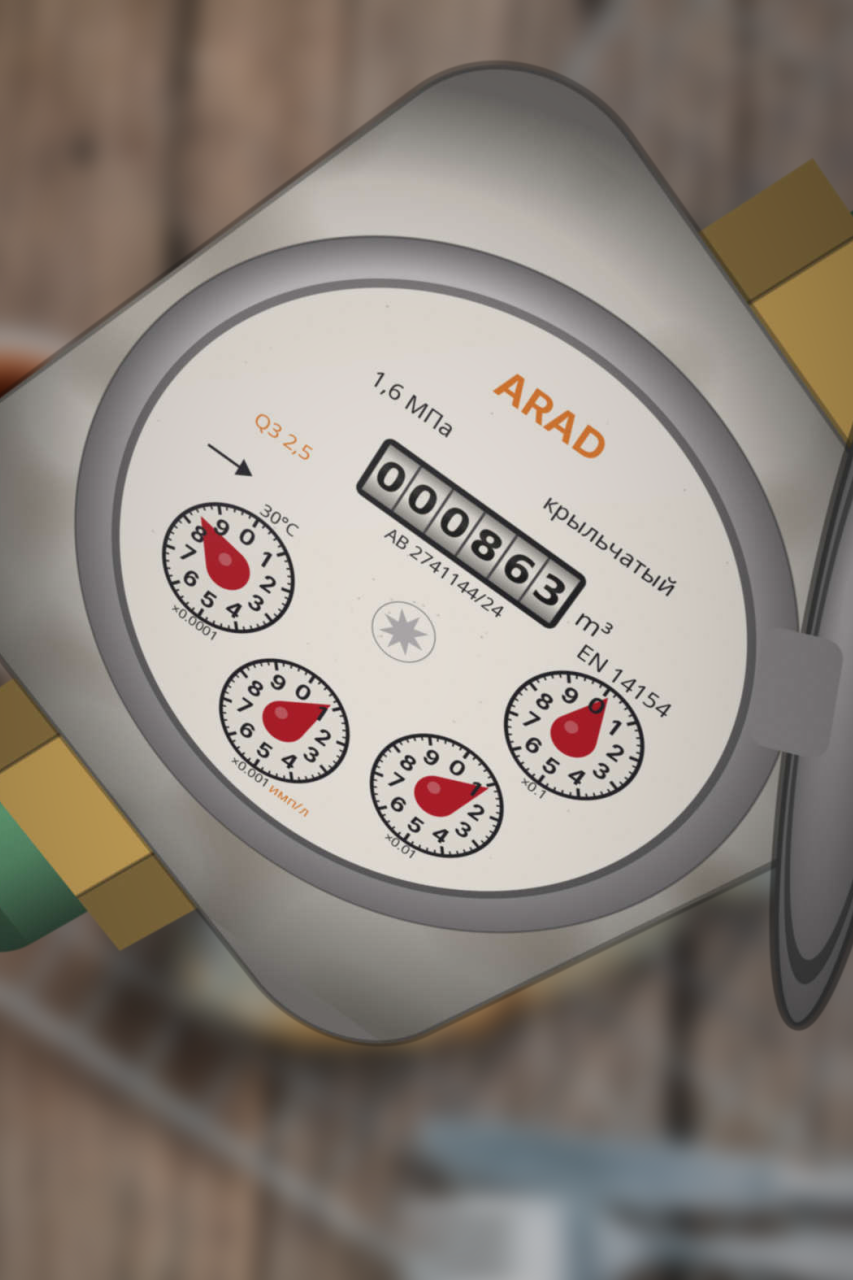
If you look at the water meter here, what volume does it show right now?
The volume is 863.0108 m³
